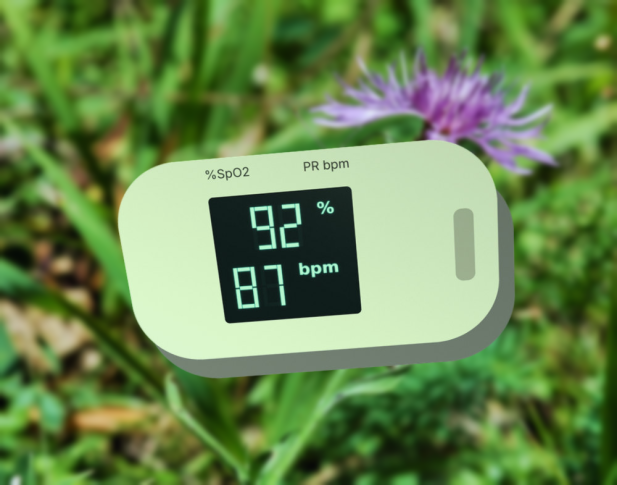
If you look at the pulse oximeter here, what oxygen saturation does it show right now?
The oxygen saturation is 92 %
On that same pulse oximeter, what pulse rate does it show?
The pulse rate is 87 bpm
